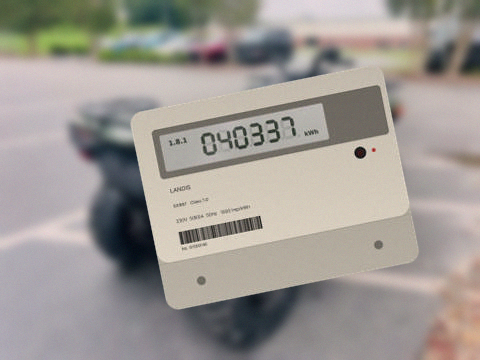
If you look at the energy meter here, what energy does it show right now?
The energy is 40337 kWh
